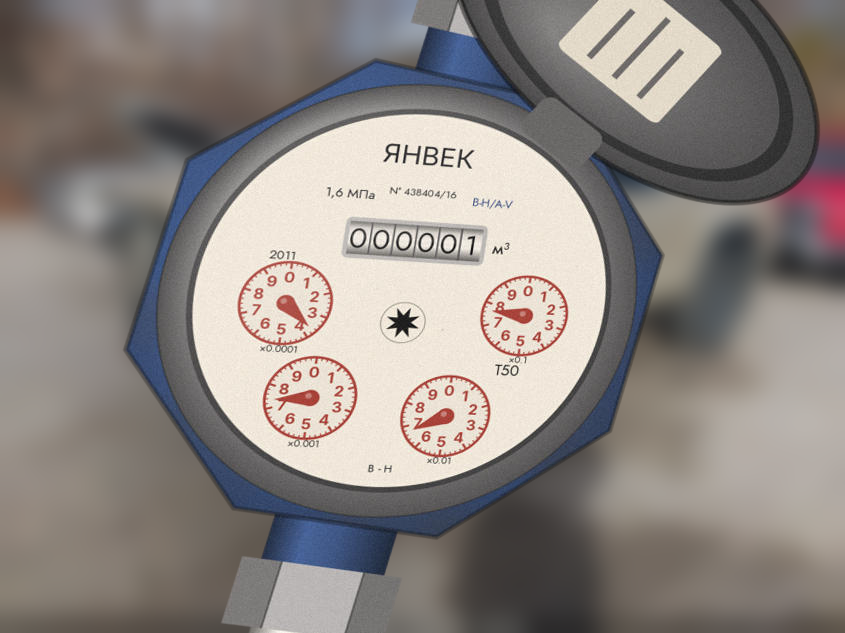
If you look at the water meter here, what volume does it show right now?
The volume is 1.7673 m³
